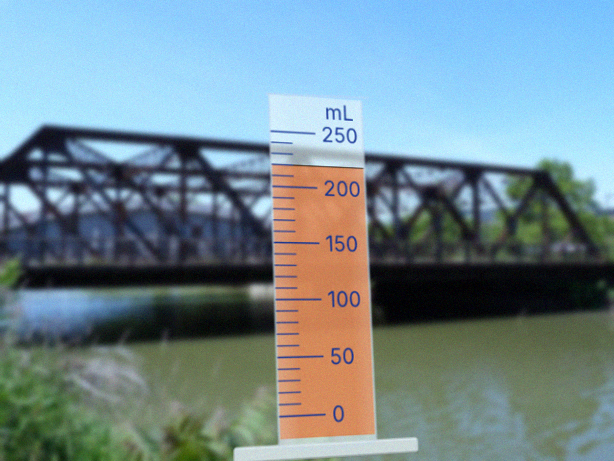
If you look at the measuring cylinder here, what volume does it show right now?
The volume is 220 mL
